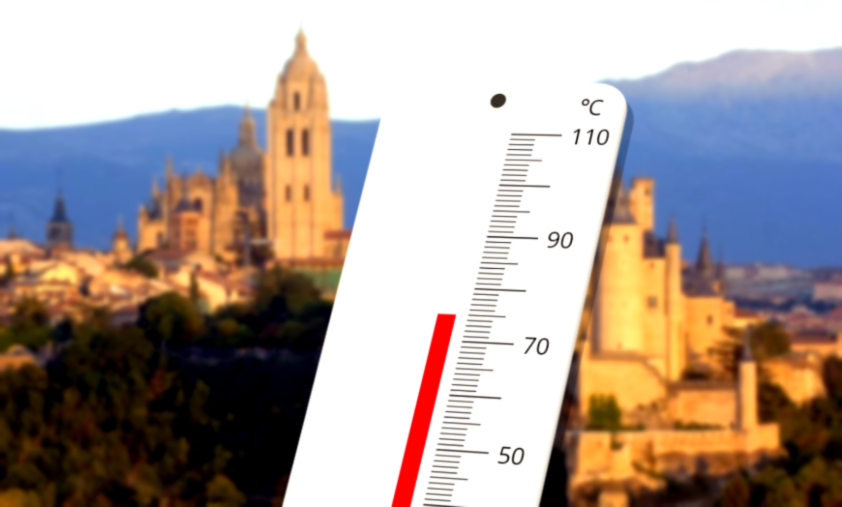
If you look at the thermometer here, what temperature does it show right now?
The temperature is 75 °C
